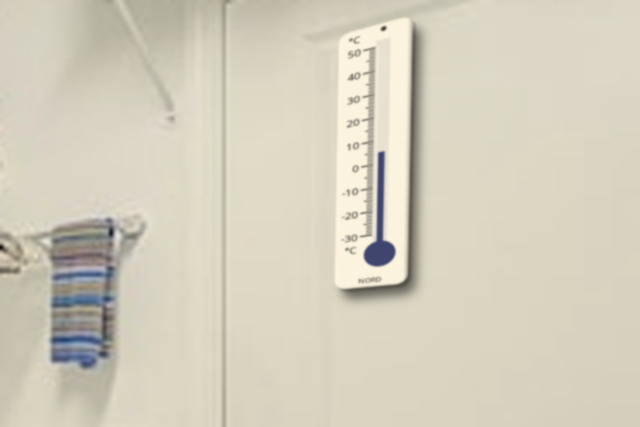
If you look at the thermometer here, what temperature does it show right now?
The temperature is 5 °C
